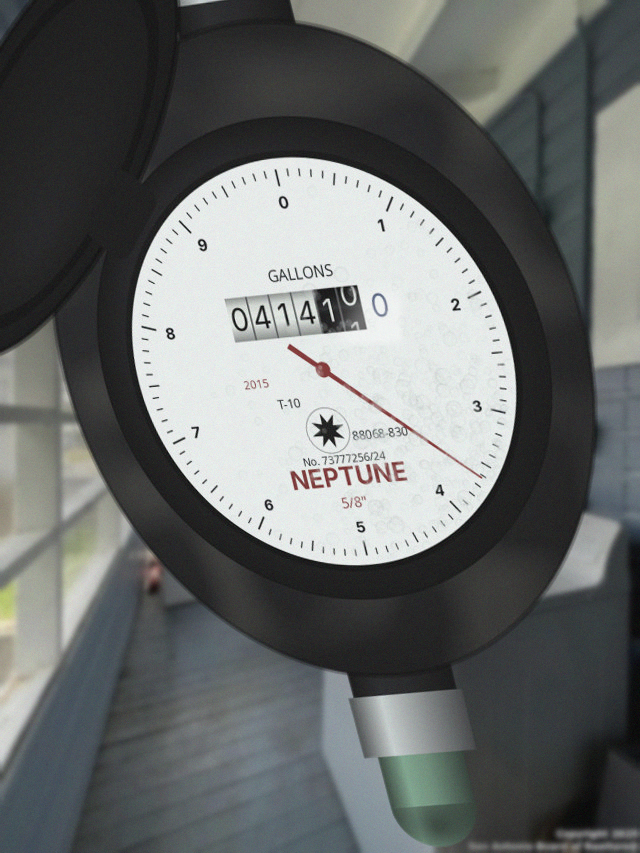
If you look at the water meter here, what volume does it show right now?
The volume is 414103.6 gal
